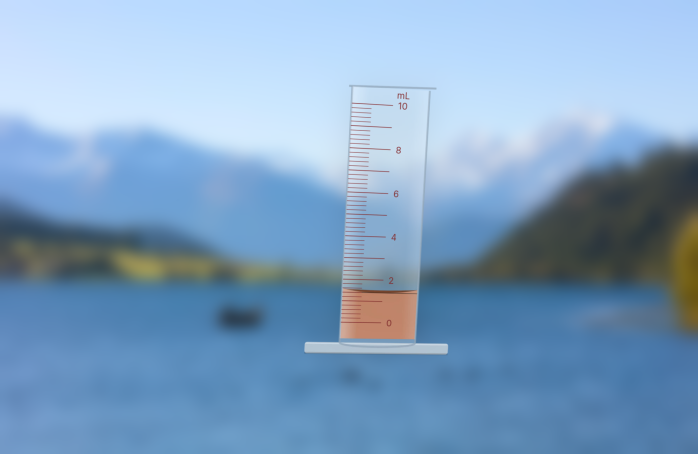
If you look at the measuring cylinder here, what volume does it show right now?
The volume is 1.4 mL
